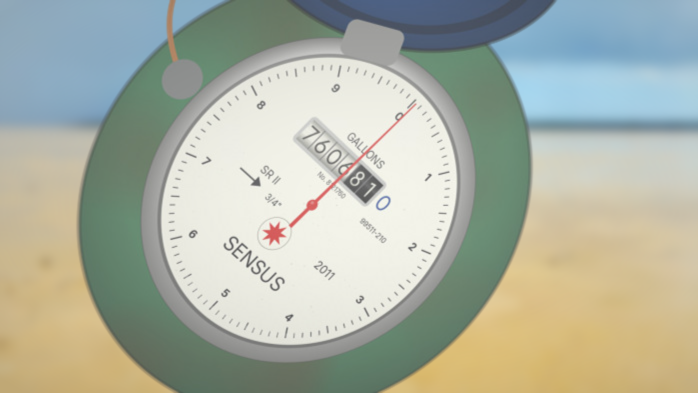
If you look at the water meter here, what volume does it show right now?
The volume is 7606810.0 gal
